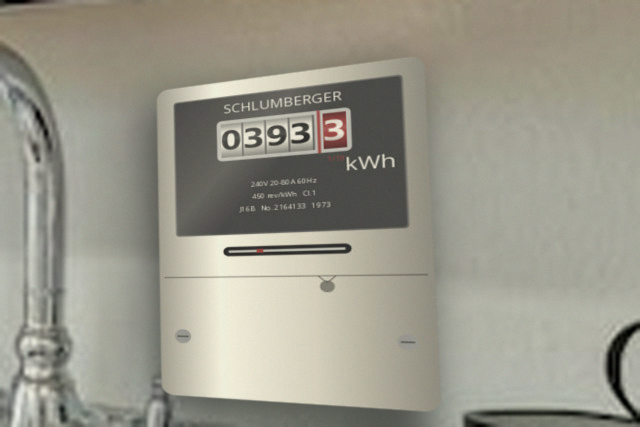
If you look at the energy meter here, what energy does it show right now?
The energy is 393.3 kWh
